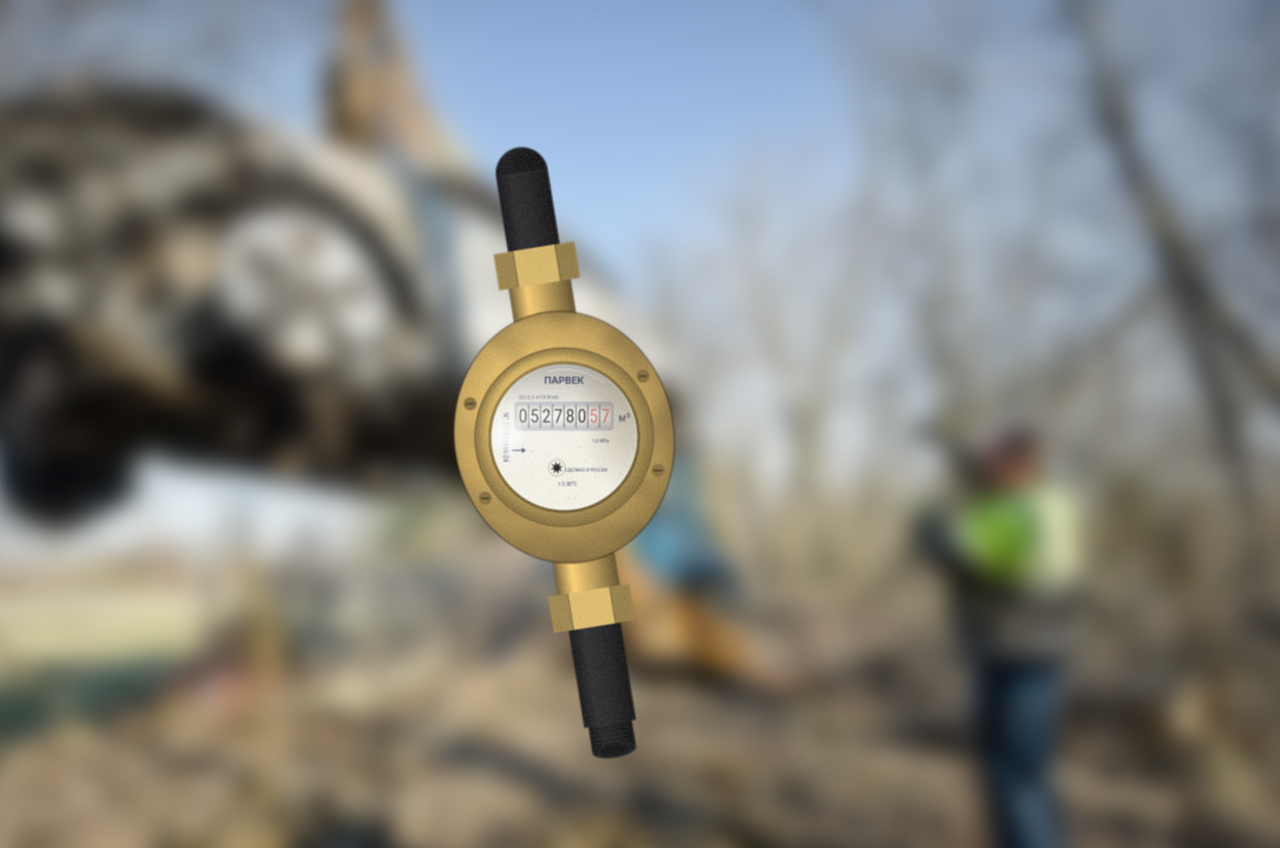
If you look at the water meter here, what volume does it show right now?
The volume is 52780.57 m³
